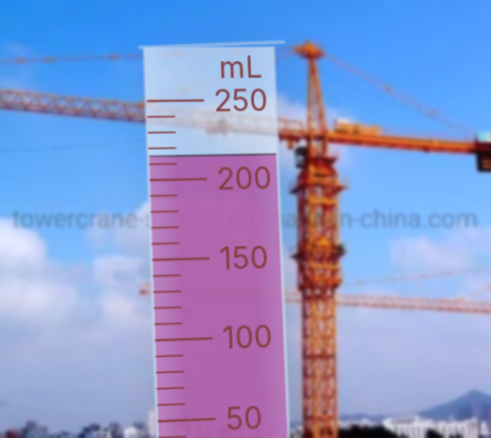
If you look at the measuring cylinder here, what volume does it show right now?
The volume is 215 mL
